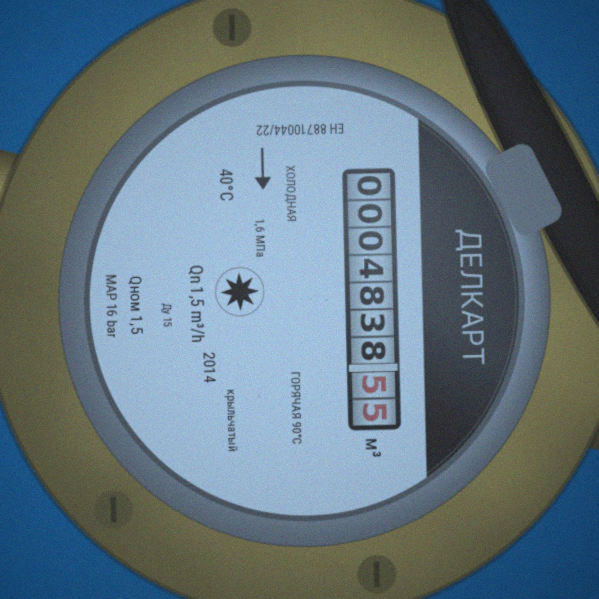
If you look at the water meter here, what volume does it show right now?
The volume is 4838.55 m³
